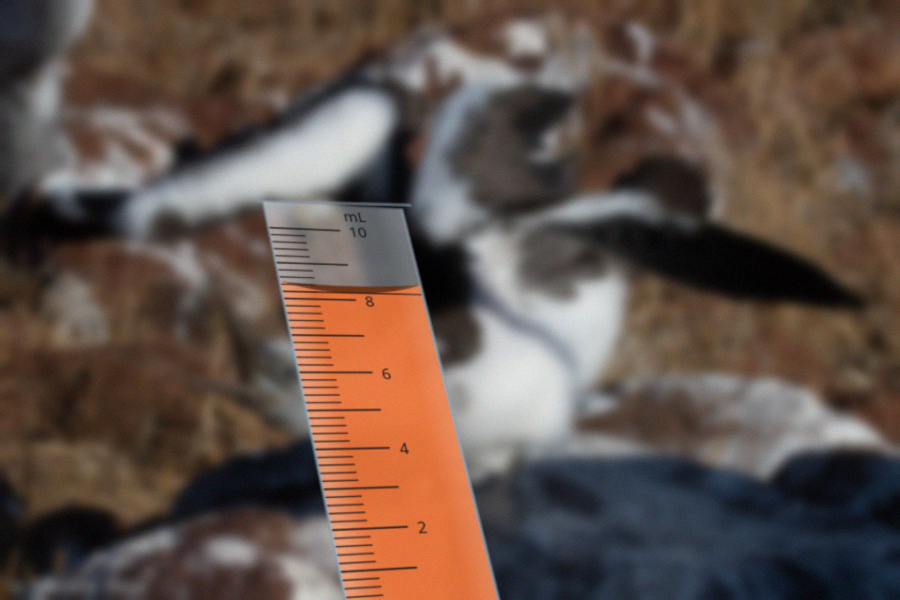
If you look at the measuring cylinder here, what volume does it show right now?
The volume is 8.2 mL
